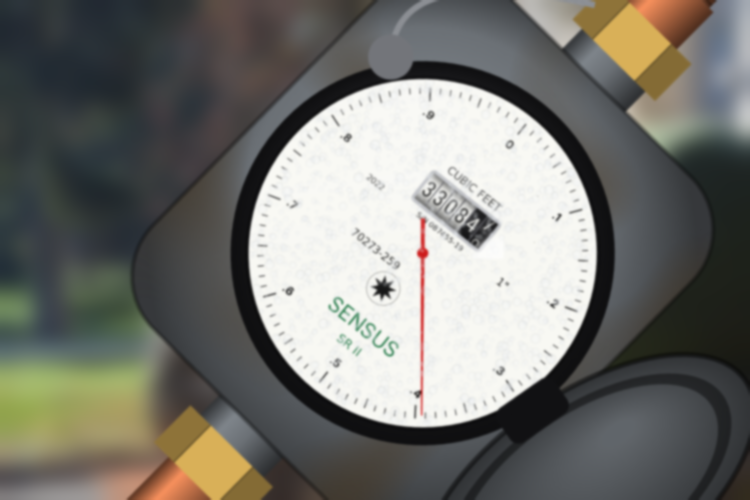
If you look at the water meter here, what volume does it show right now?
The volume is 330847.39 ft³
